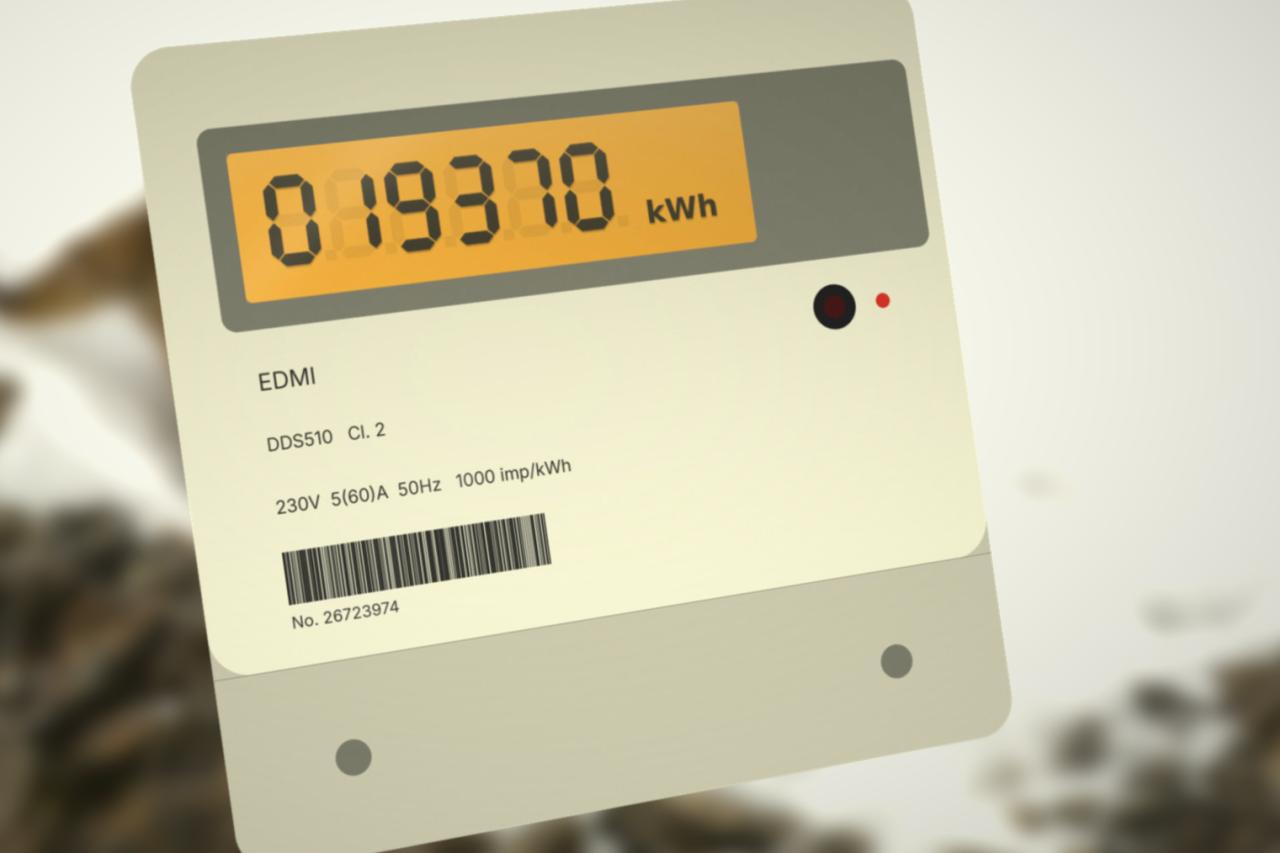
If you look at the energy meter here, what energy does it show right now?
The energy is 19370 kWh
